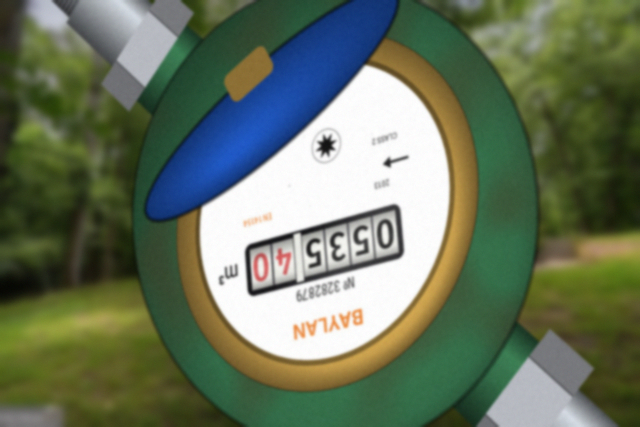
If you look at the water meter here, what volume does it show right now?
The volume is 535.40 m³
